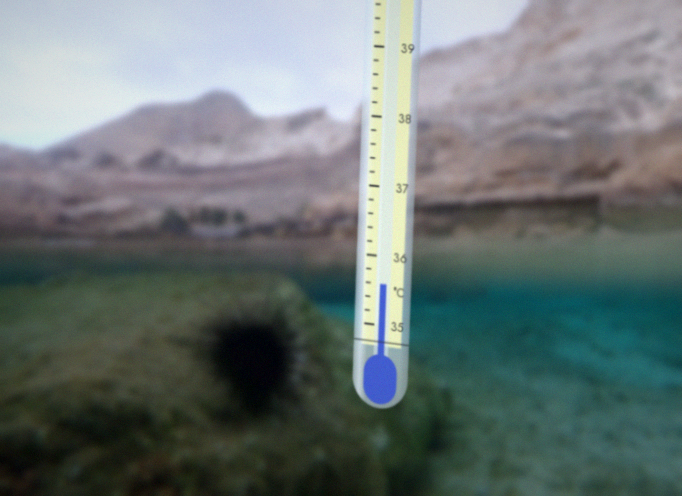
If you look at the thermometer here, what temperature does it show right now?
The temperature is 35.6 °C
